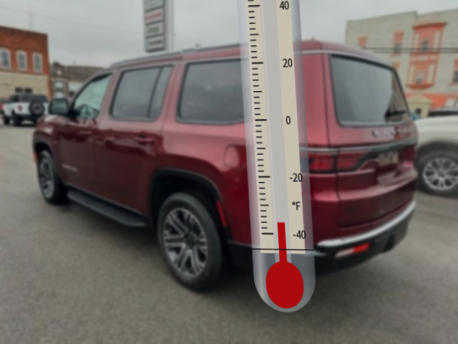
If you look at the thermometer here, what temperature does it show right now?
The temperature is -36 °F
